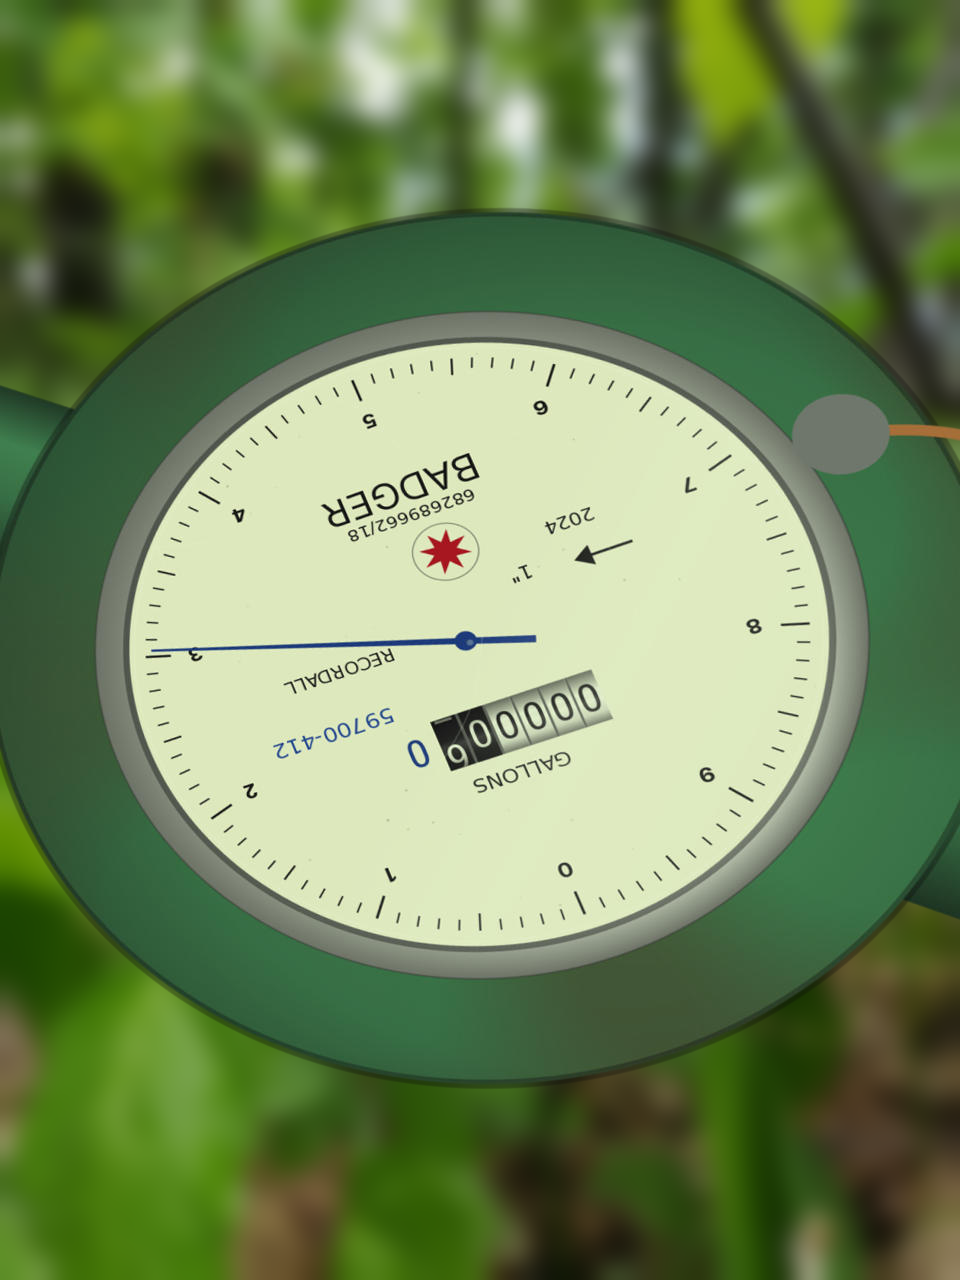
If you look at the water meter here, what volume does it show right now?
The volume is 63.0 gal
